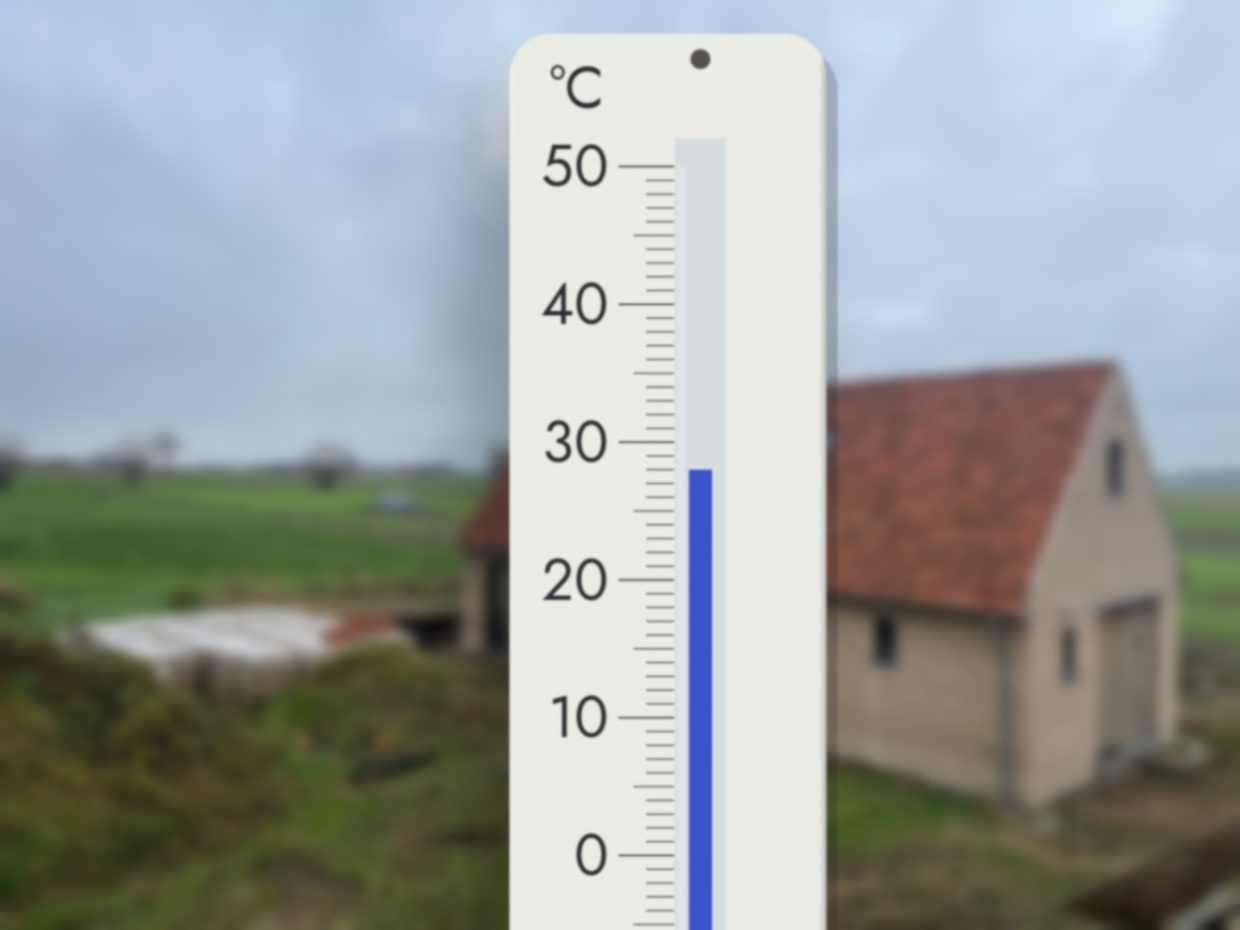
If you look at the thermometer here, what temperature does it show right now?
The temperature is 28 °C
